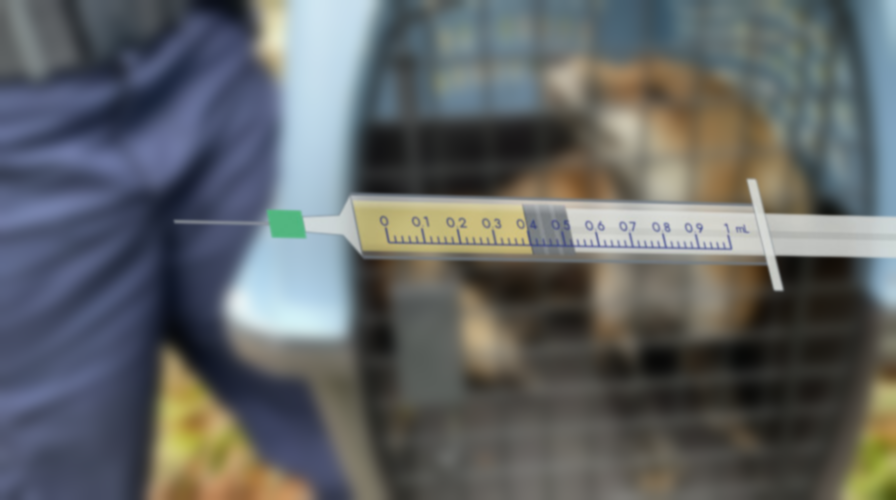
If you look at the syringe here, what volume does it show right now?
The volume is 0.4 mL
